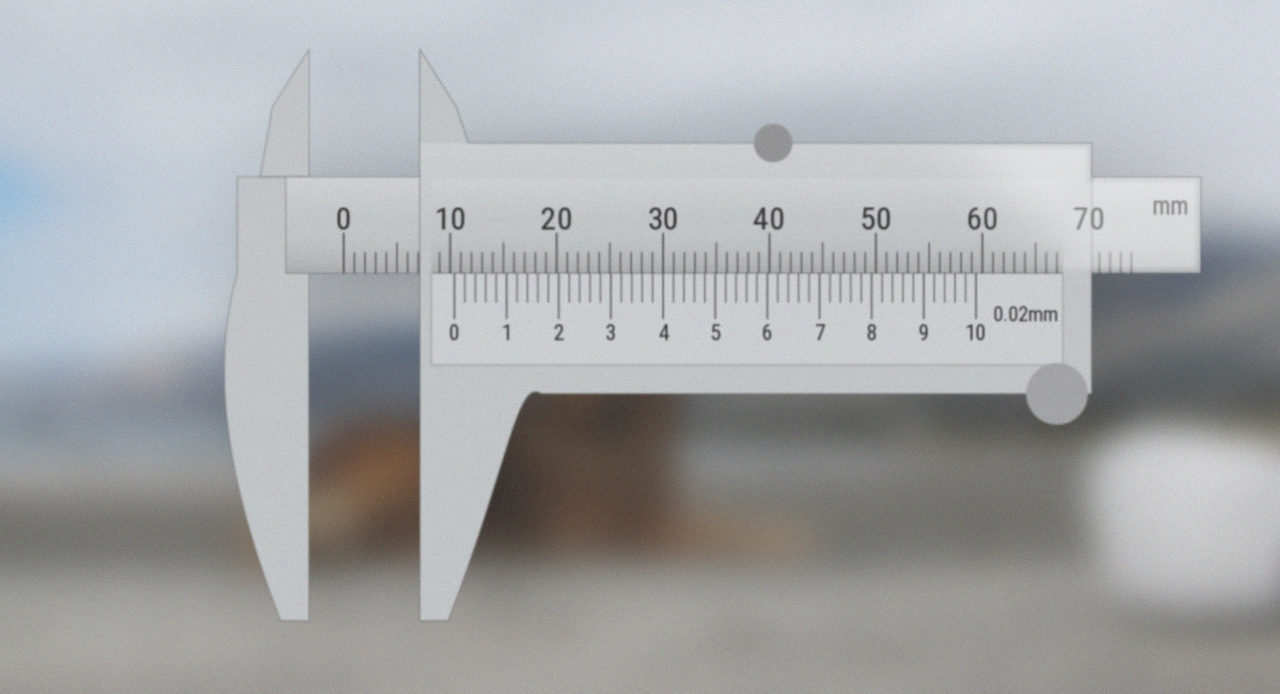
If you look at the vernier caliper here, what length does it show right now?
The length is 10.4 mm
